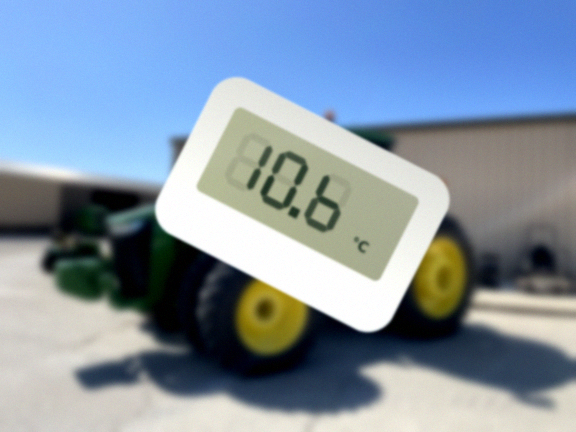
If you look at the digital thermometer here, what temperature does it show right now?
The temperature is 10.6 °C
